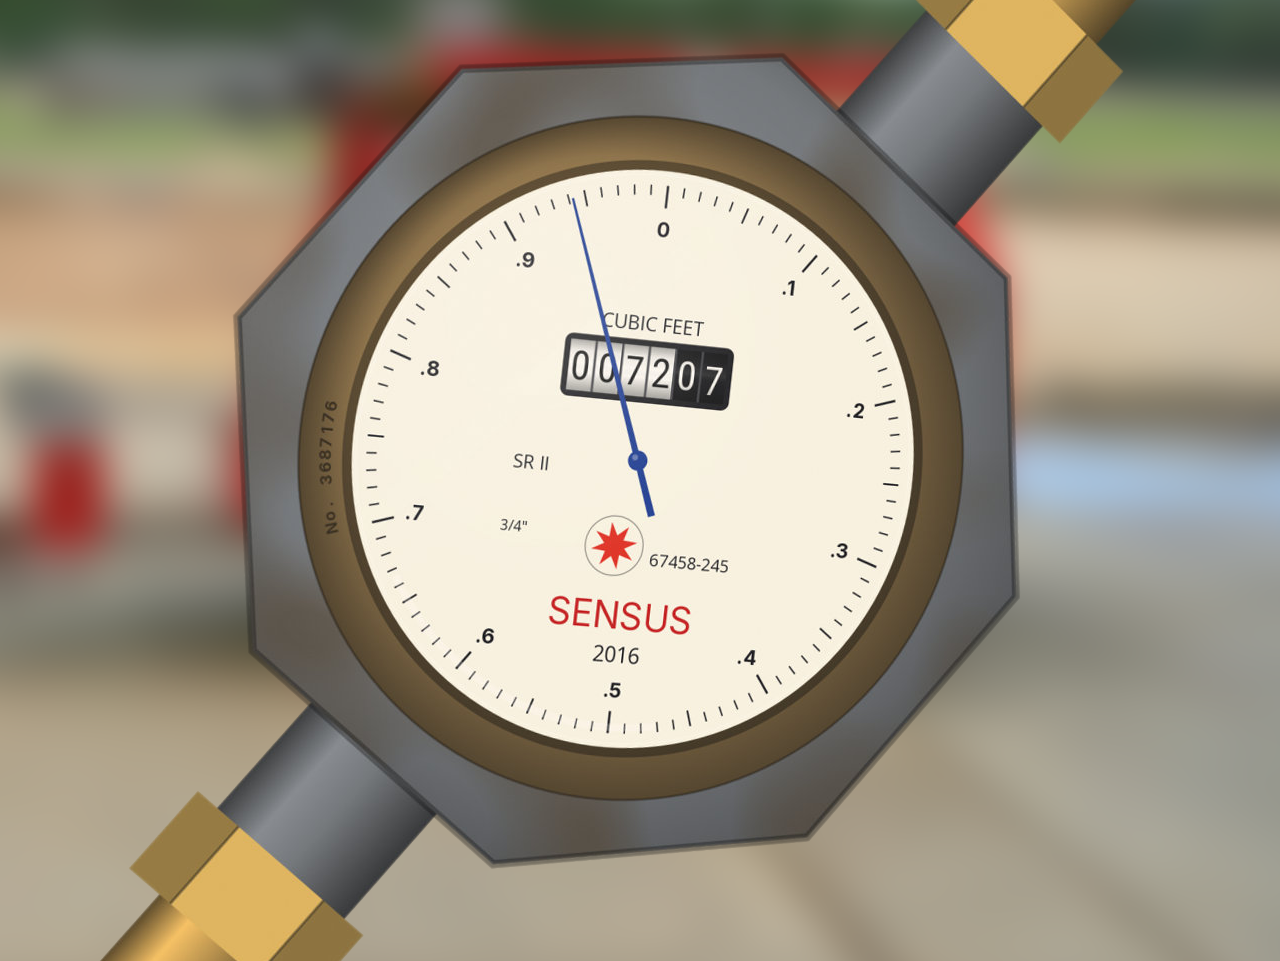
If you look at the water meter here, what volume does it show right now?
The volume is 7206.94 ft³
